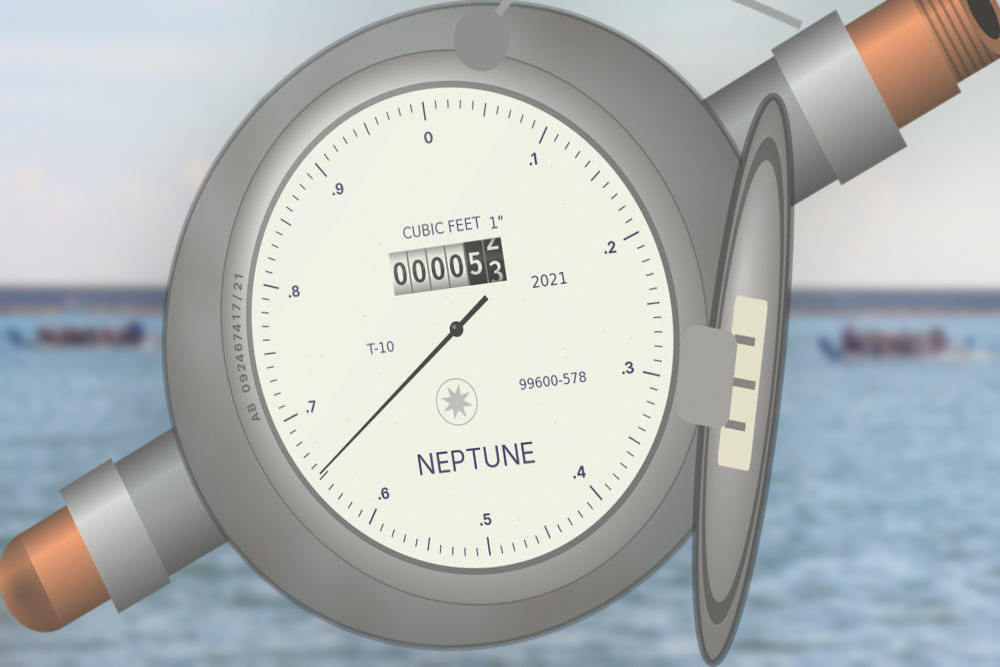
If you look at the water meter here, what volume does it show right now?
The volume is 52.65 ft³
